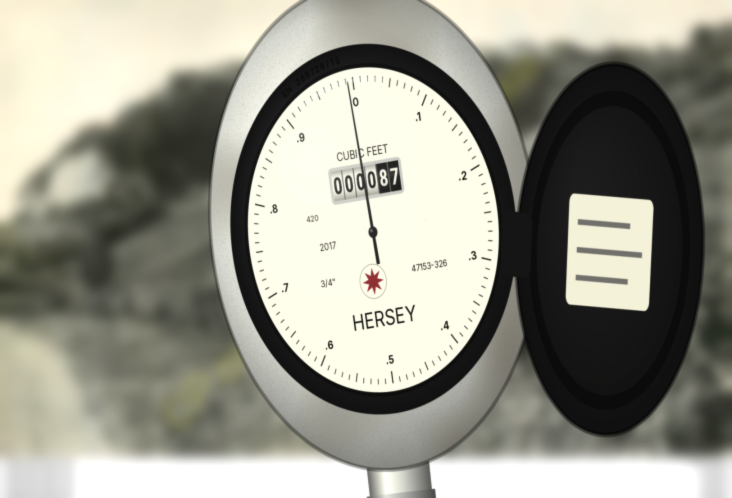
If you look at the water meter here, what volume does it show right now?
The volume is 86.99 ft³
